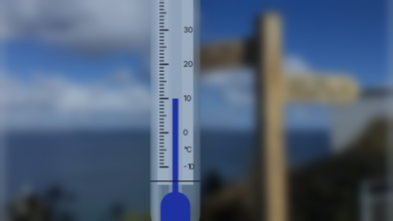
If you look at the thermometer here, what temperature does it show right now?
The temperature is 10 °C
